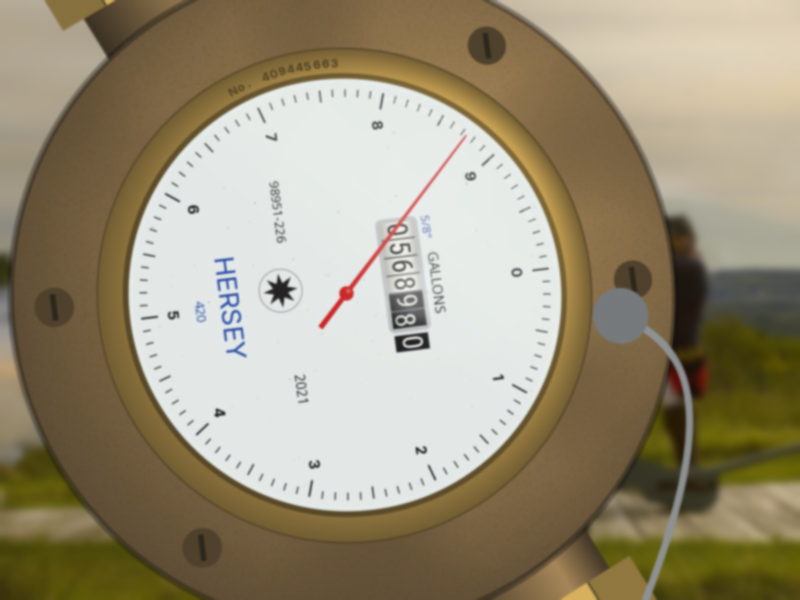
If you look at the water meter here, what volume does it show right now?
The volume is 568978.7 gal
